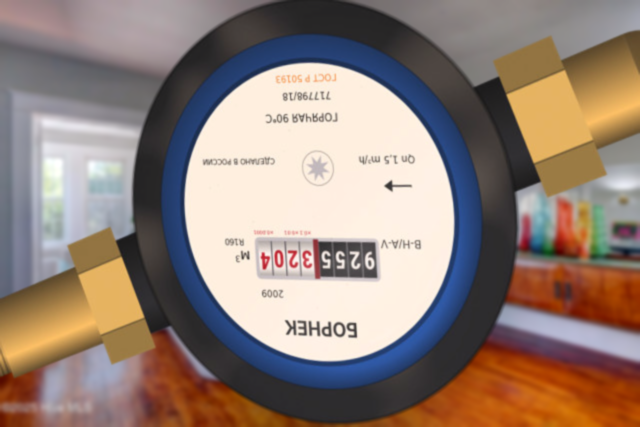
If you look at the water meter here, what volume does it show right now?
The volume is 9255.3204 m³
